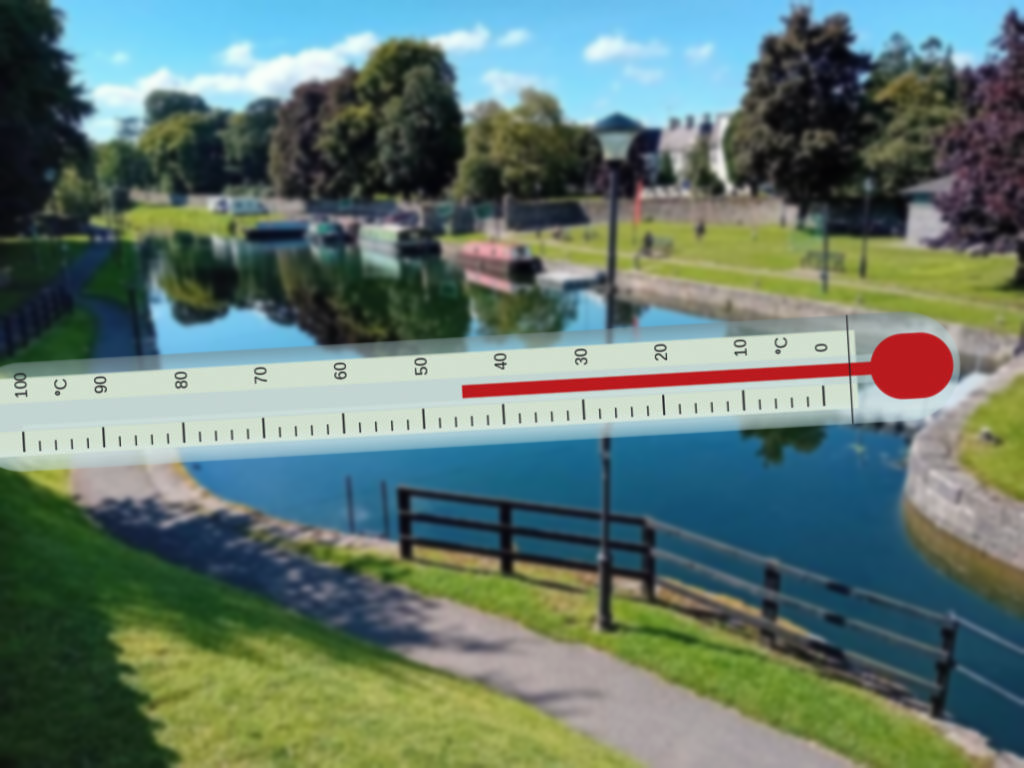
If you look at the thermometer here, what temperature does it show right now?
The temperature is 45 °C
